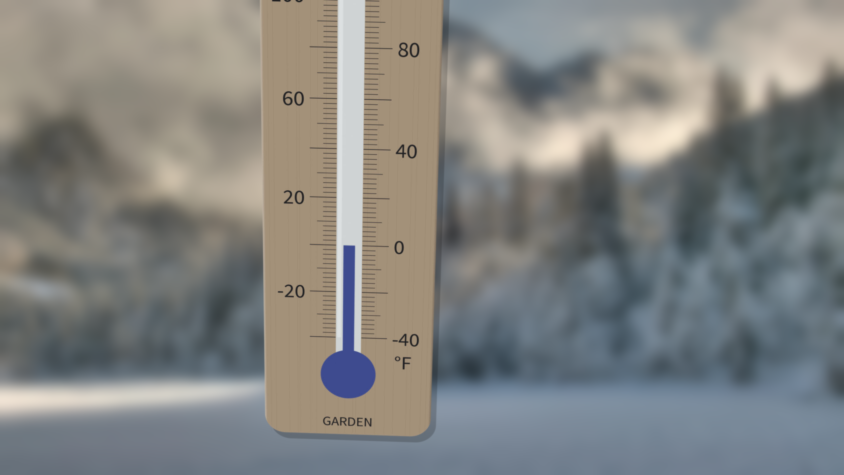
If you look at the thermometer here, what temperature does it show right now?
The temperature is 0 °F
